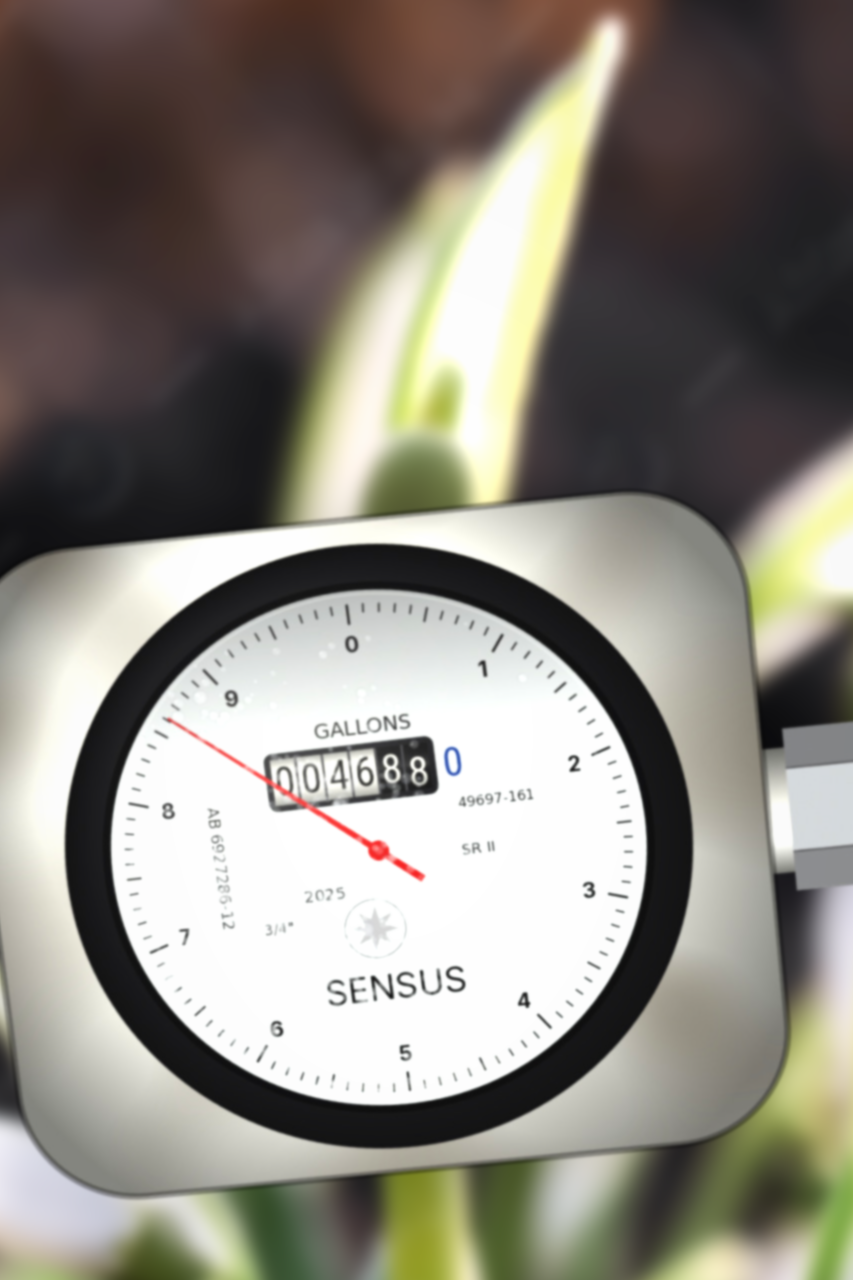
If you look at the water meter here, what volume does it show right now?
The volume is 46878.6 gal
